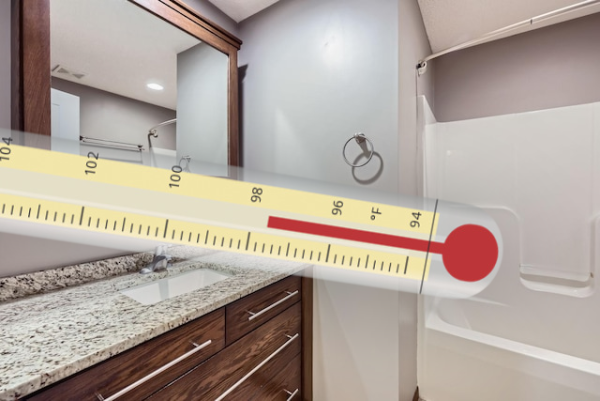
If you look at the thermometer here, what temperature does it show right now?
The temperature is 97.6 °F
